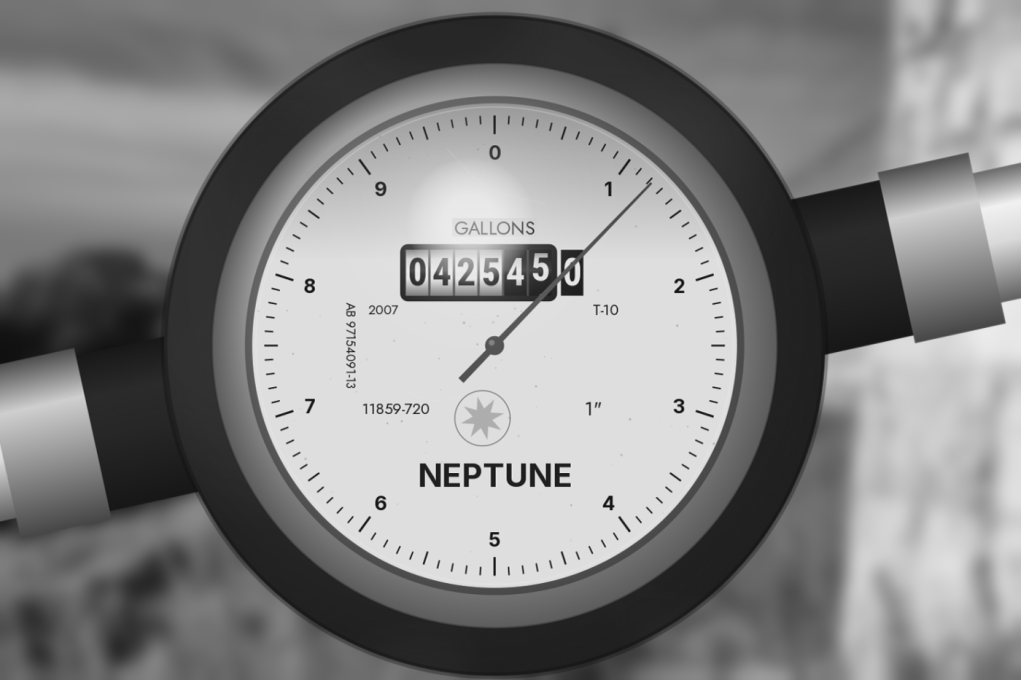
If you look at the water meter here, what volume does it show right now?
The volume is 425451.2 gal
